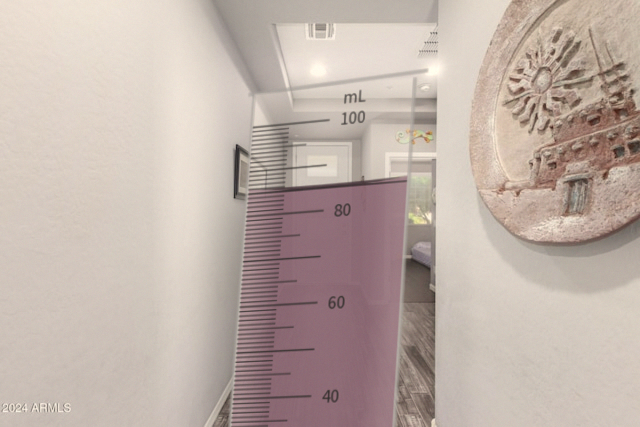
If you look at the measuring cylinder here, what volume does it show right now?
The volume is 85 mL
